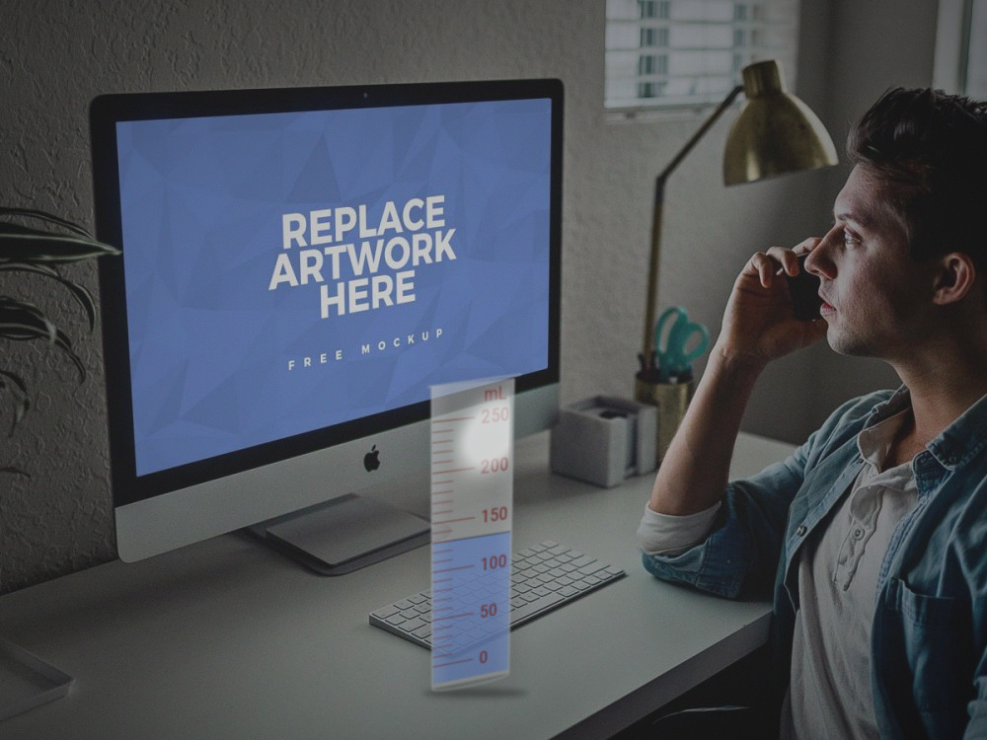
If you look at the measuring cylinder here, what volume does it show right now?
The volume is 130 mL
